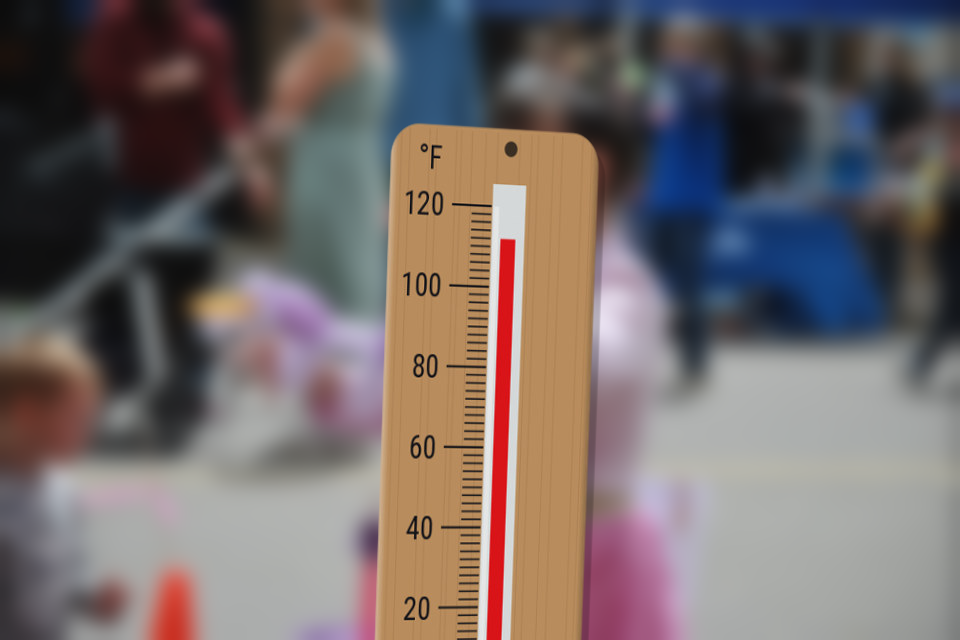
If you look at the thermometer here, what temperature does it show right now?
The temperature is 112 °F
